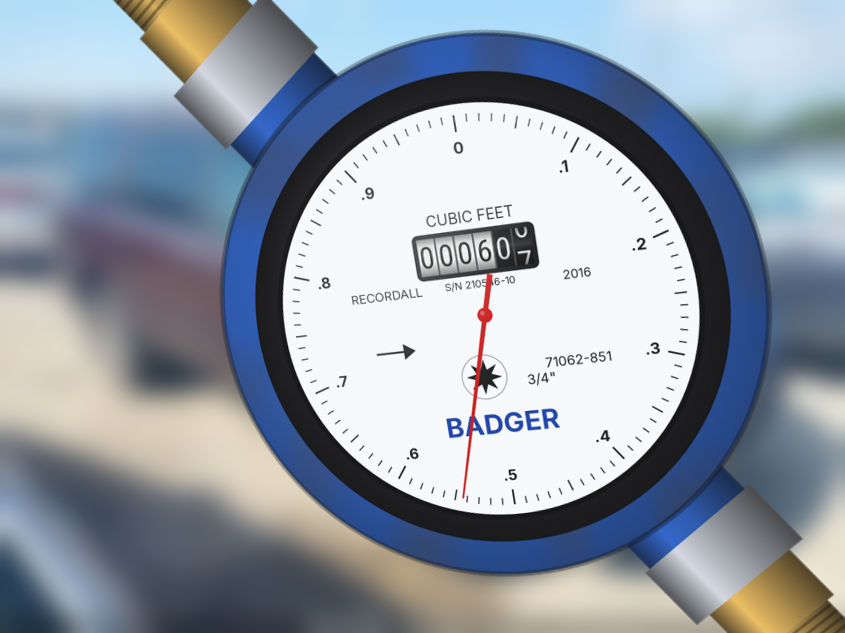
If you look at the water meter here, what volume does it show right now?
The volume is 606.54 ft³
